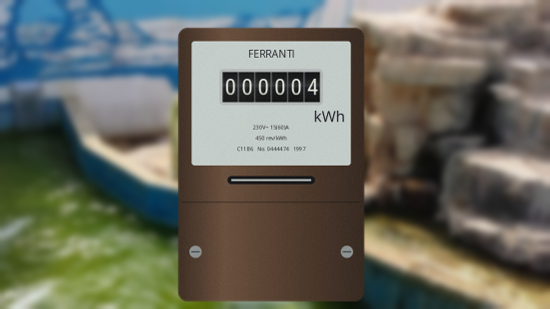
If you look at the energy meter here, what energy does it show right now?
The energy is 4 kWh
